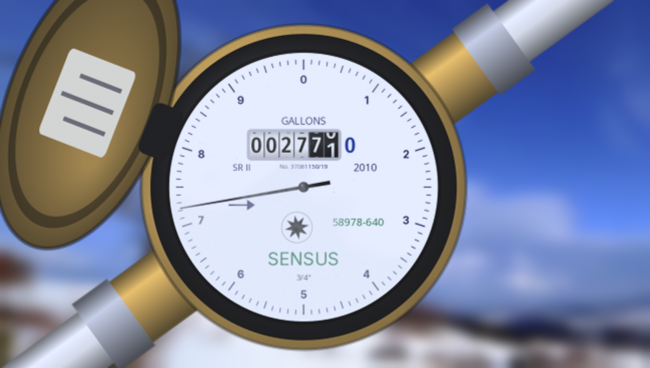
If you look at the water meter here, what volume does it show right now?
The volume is 27707.2 gal
